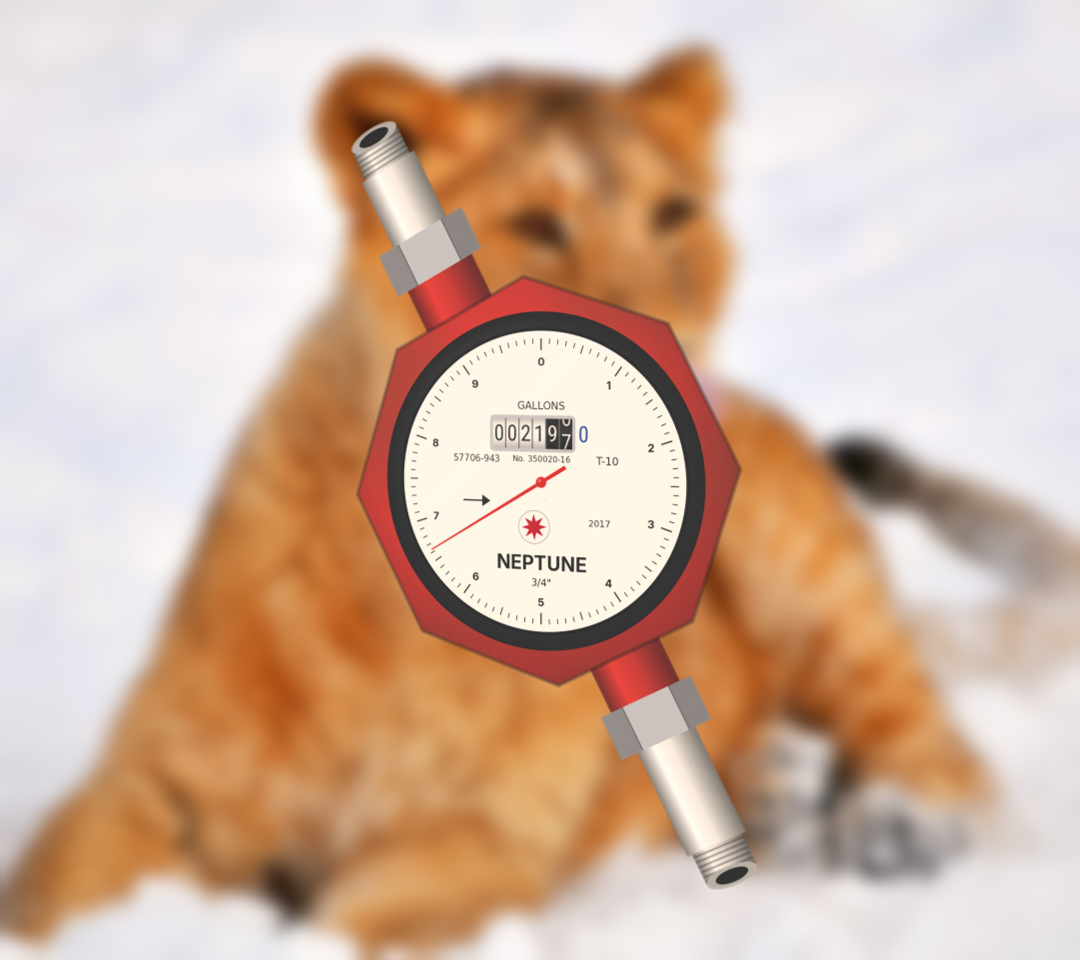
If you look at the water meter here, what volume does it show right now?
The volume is 21966.6 gal
